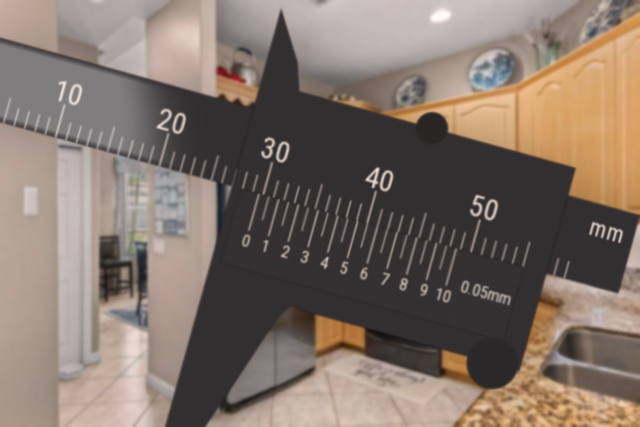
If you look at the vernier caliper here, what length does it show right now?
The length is 29.6 mm
